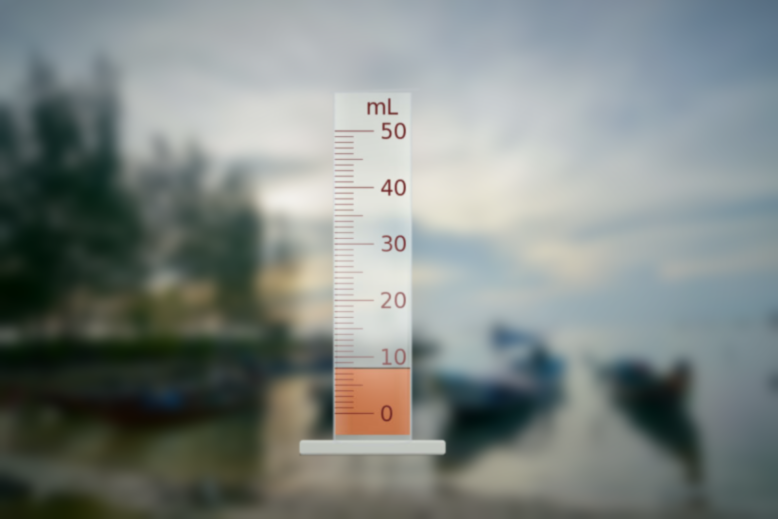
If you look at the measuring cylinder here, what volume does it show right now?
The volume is 8 mL
